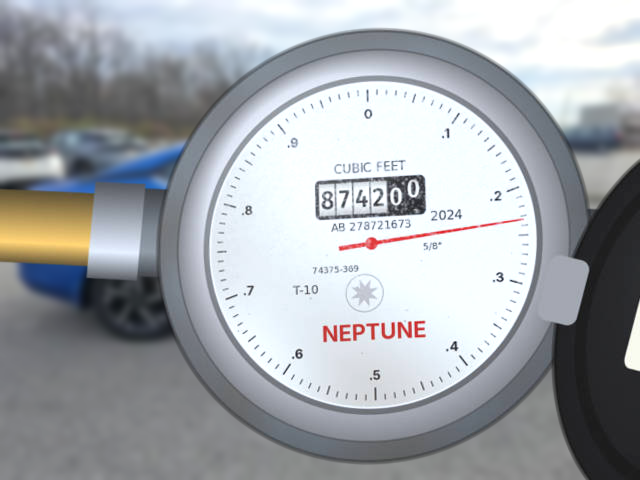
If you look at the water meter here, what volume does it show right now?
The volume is 874200.23 ft³
